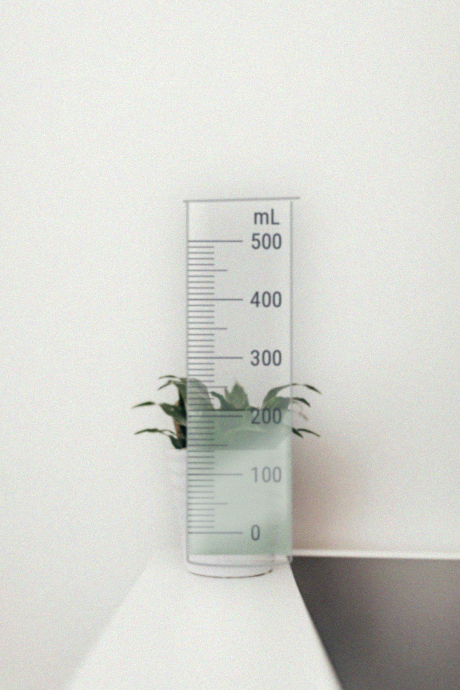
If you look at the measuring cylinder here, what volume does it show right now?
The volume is 210 mL
